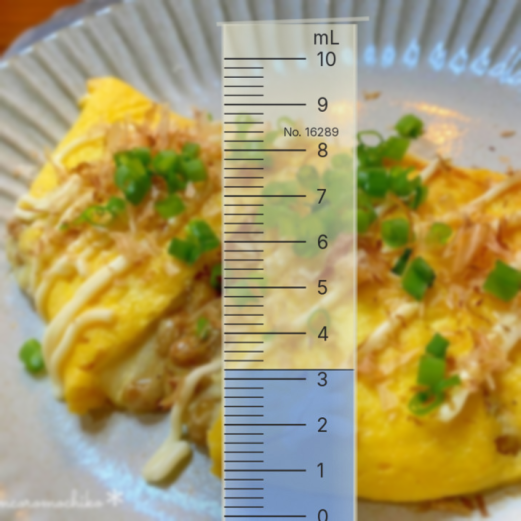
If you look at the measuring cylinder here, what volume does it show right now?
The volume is 3.2 mL
